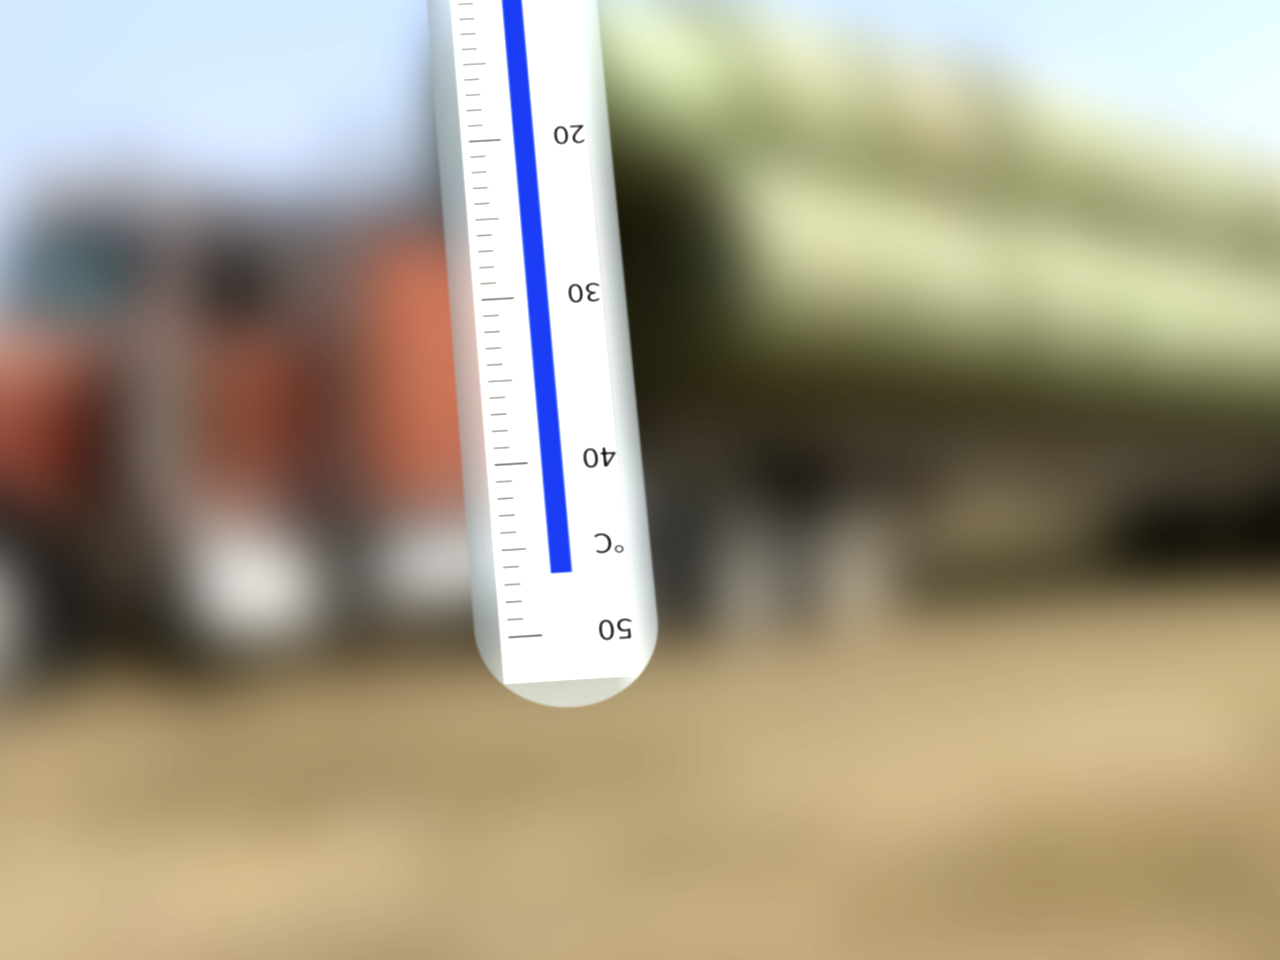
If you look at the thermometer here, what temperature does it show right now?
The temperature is 46.5 °C
